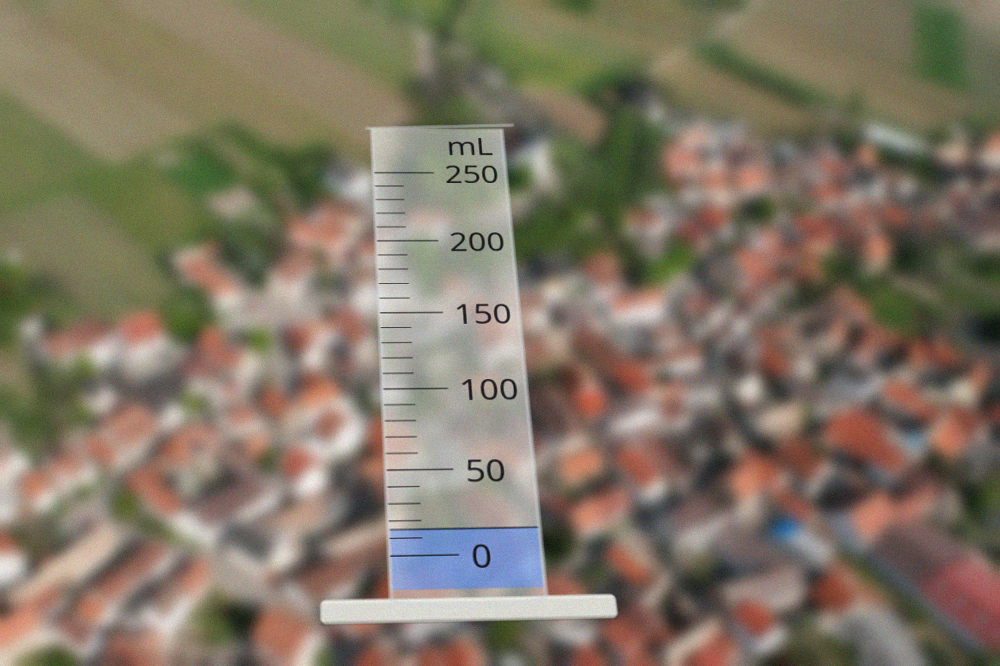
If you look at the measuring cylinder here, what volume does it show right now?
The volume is 15 mL
